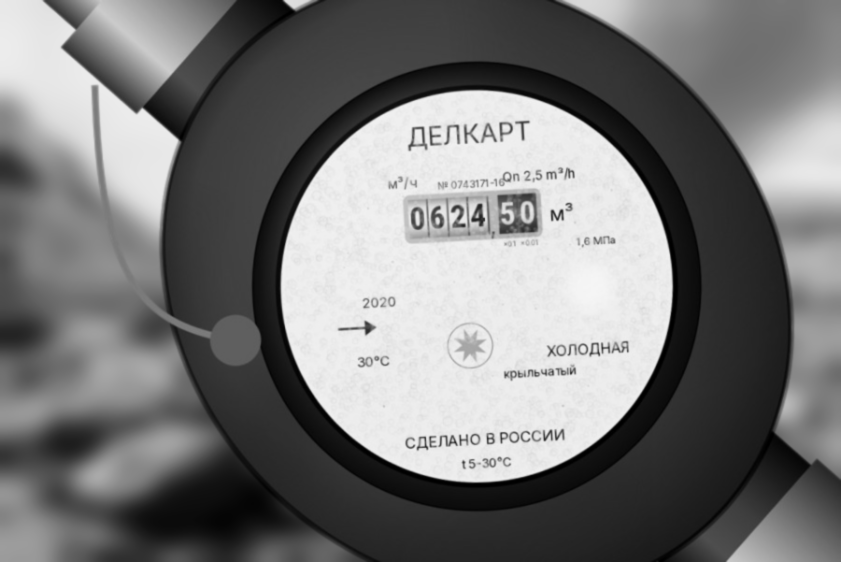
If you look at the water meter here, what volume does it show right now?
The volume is 624.50 m³
